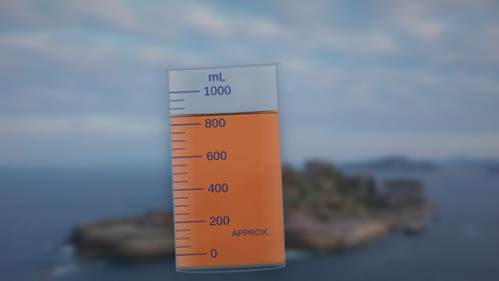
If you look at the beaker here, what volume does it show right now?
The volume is 850 mL
